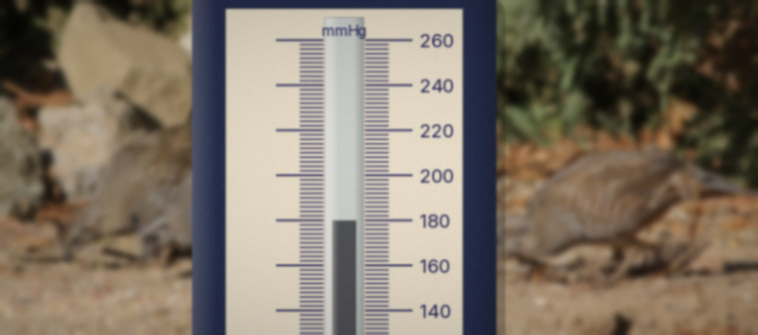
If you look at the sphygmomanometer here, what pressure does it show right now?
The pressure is 180 mmHg
